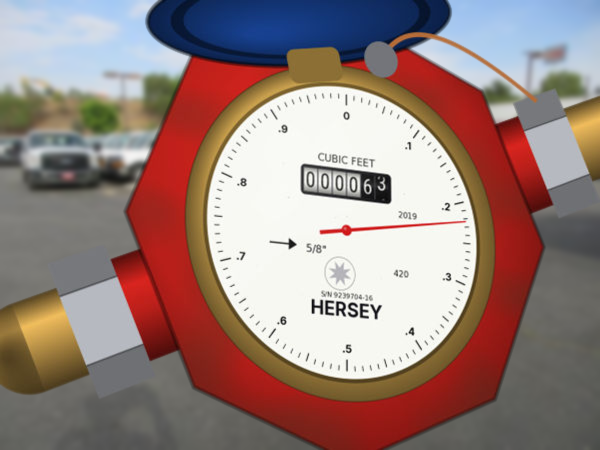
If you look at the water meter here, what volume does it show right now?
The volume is 63.22 ft³
